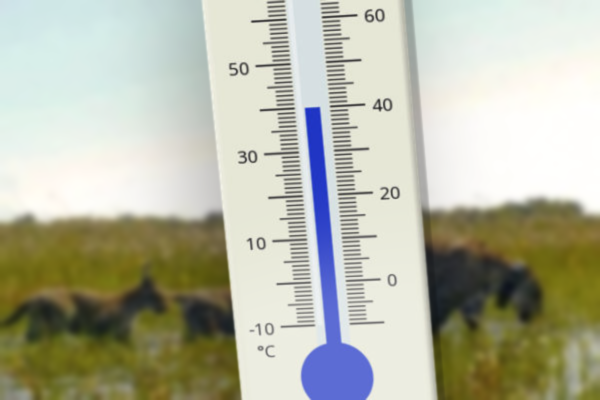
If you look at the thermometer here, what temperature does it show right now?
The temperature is 40 °C
